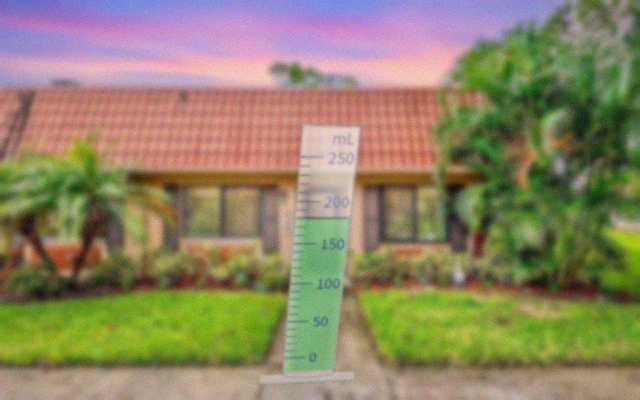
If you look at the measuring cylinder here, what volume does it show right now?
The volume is 180 mL
